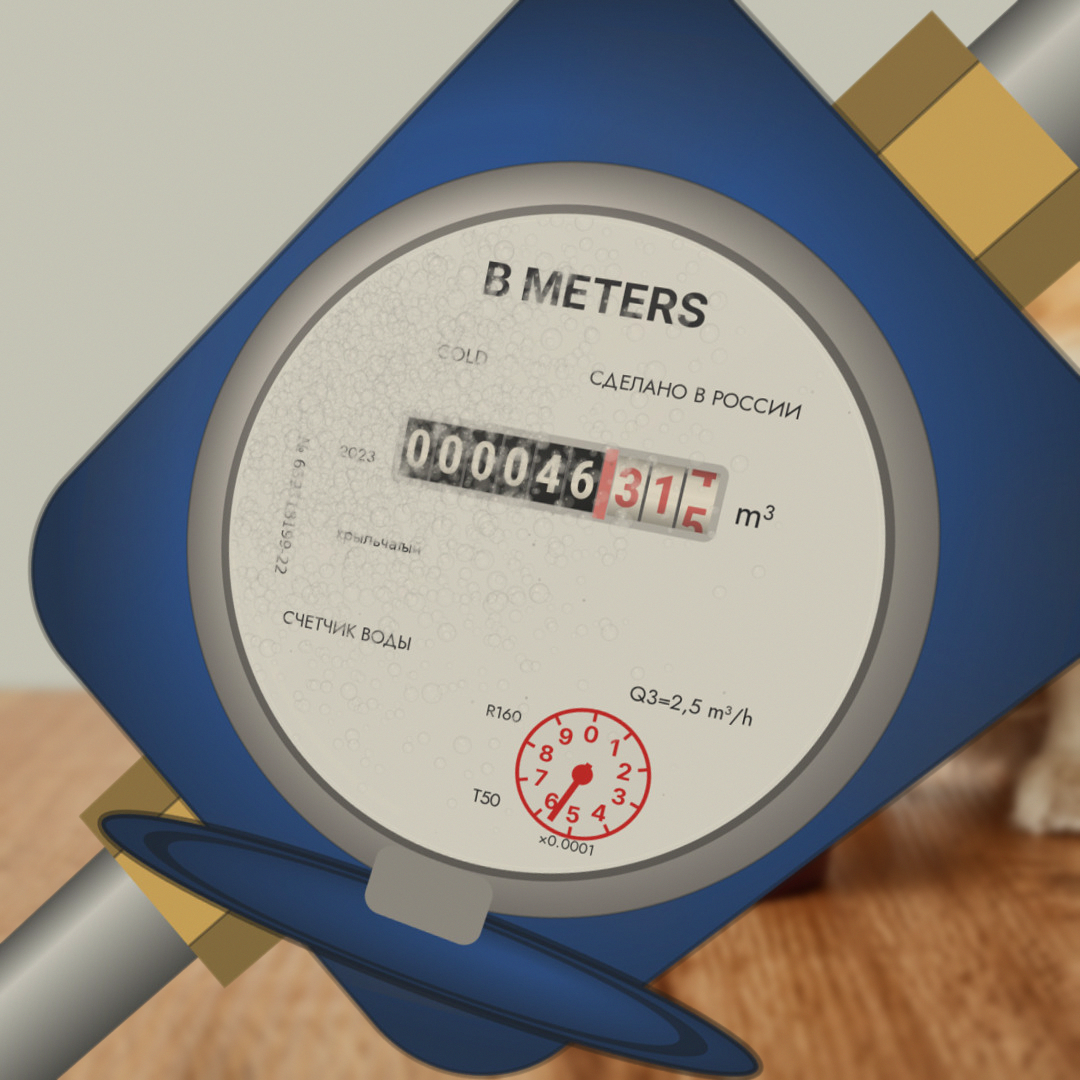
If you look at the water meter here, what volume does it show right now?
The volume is 46.3145 m³
